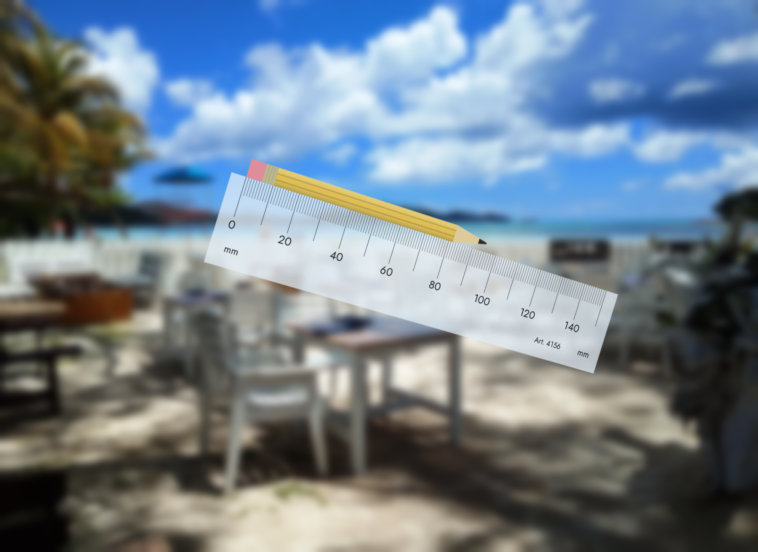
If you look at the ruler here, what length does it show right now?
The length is 95 mm
